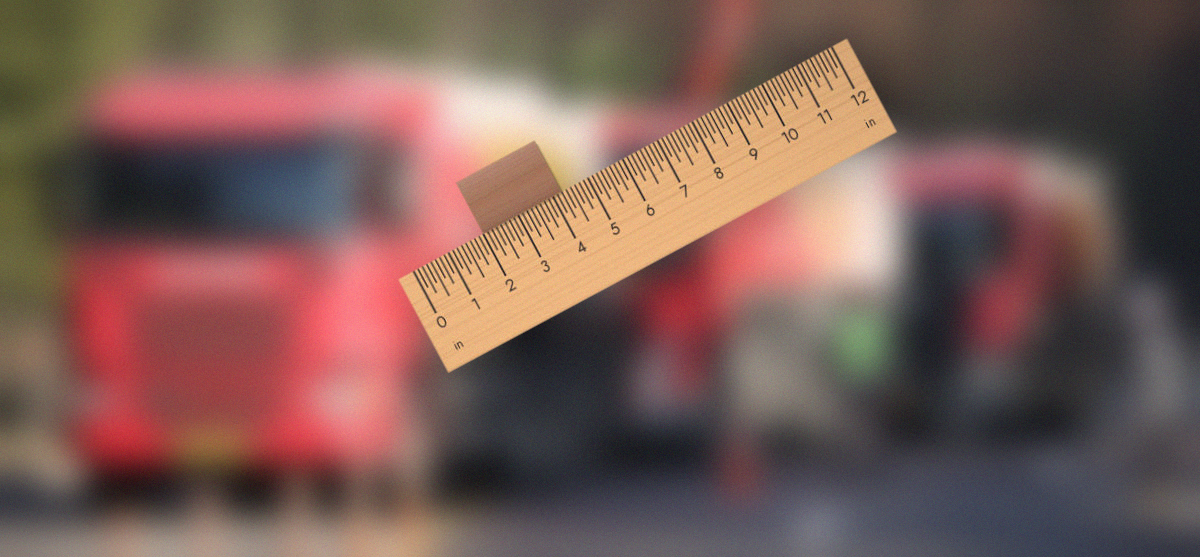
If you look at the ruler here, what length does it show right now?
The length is 2.25 in
